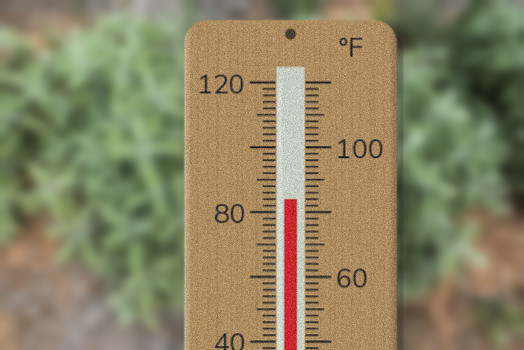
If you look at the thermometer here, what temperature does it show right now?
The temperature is 84 °F
